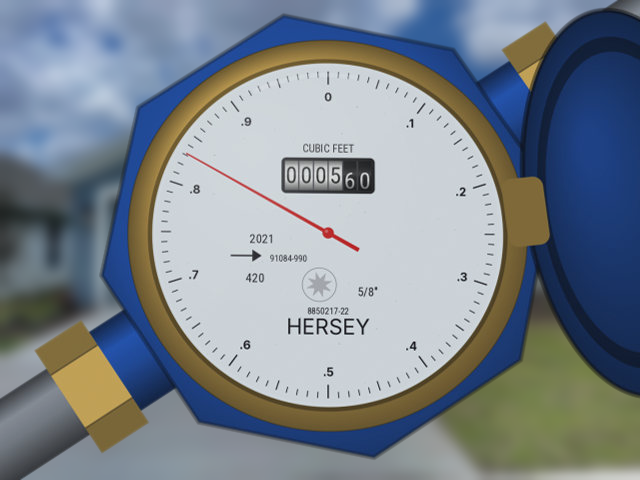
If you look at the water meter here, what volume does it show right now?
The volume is 559.83 ft³
